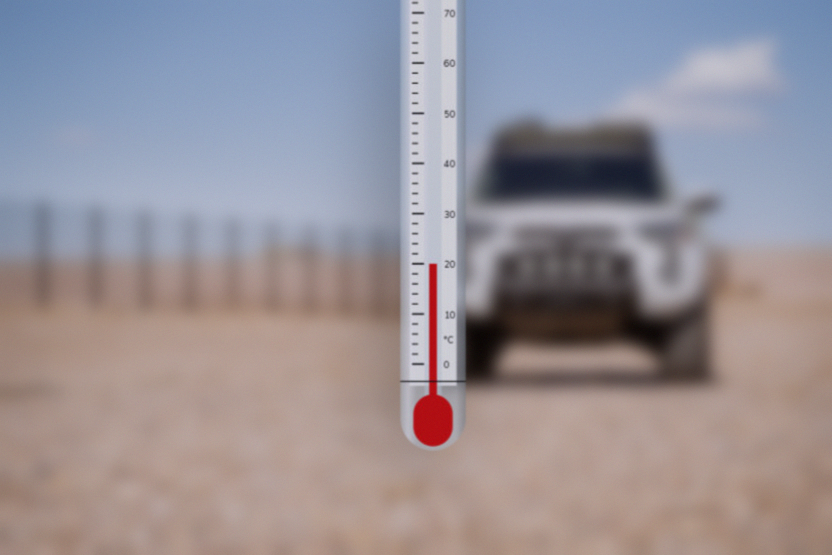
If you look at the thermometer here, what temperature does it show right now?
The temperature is 20 °C
